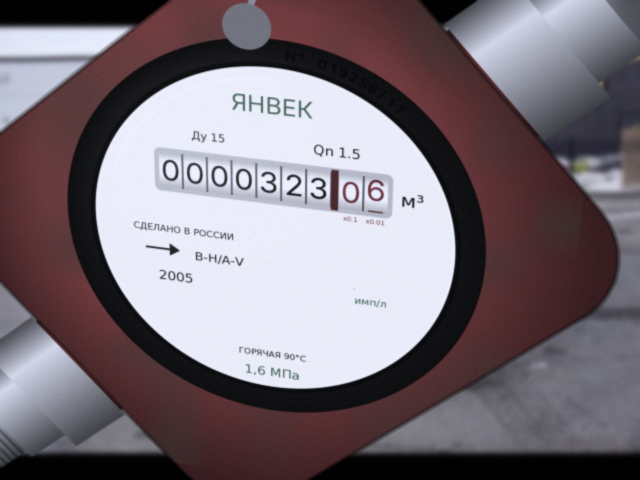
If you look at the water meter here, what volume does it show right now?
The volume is 323.06 m³
